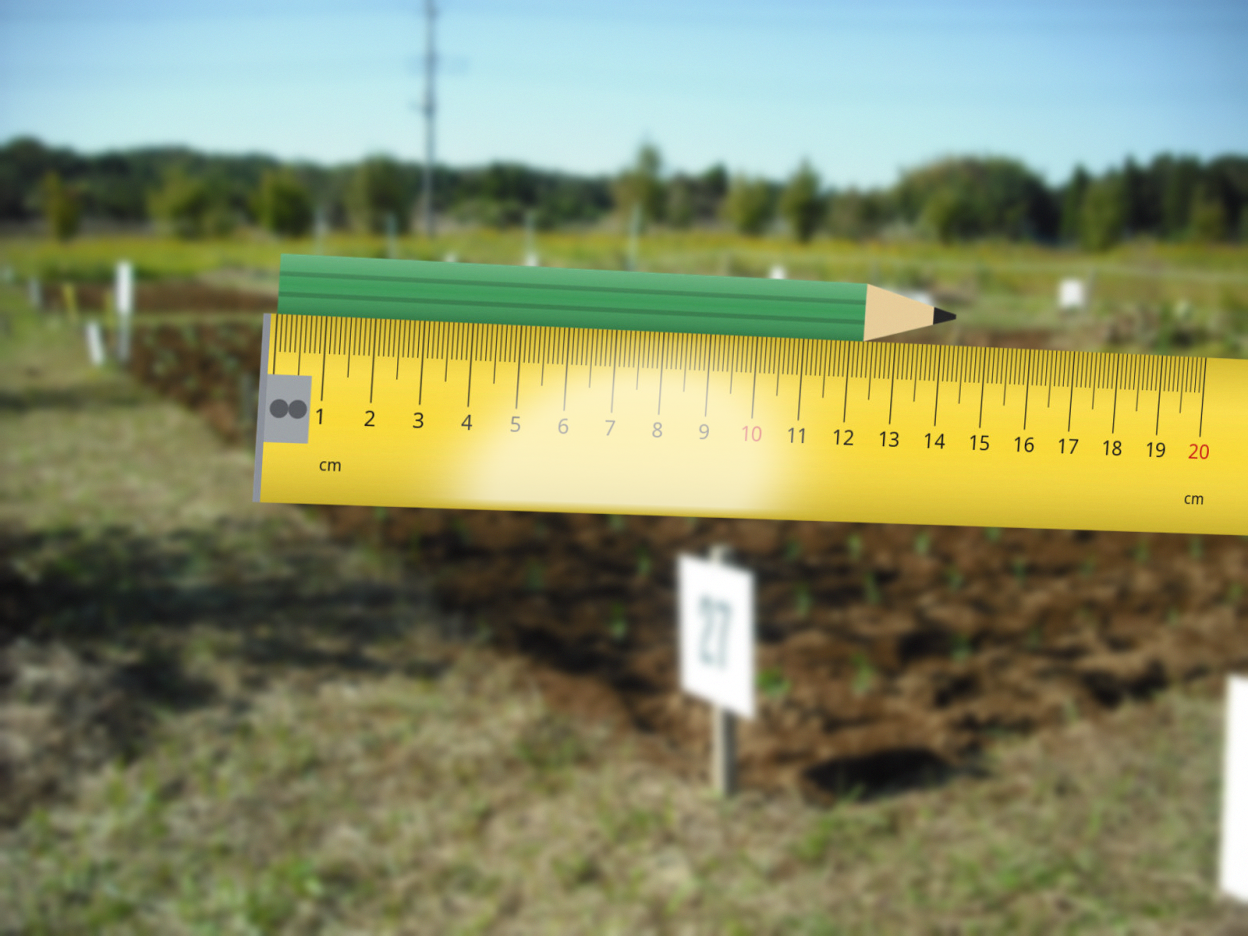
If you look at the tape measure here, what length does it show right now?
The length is 14.3 cm
